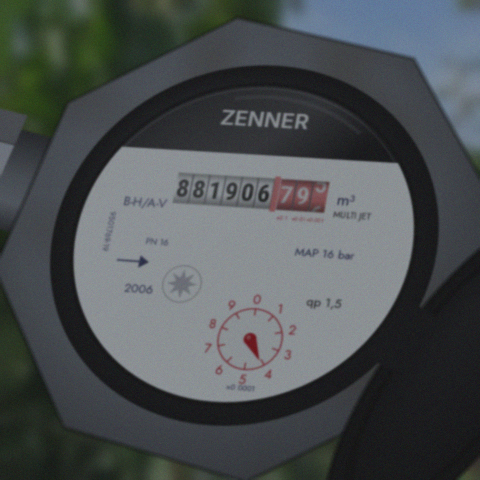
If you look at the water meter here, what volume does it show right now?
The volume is 881906.7954 m³
